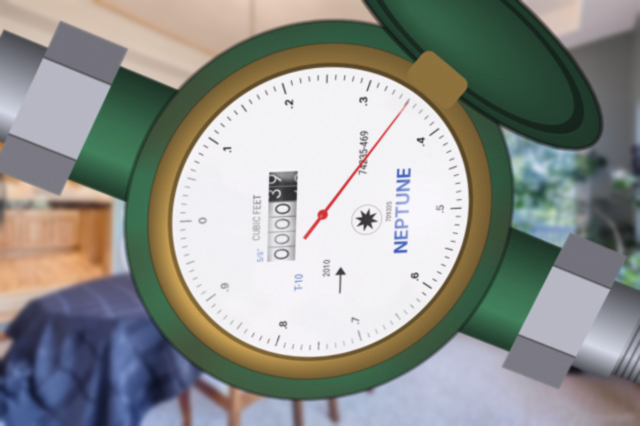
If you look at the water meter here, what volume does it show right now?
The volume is 39.35 ft³
